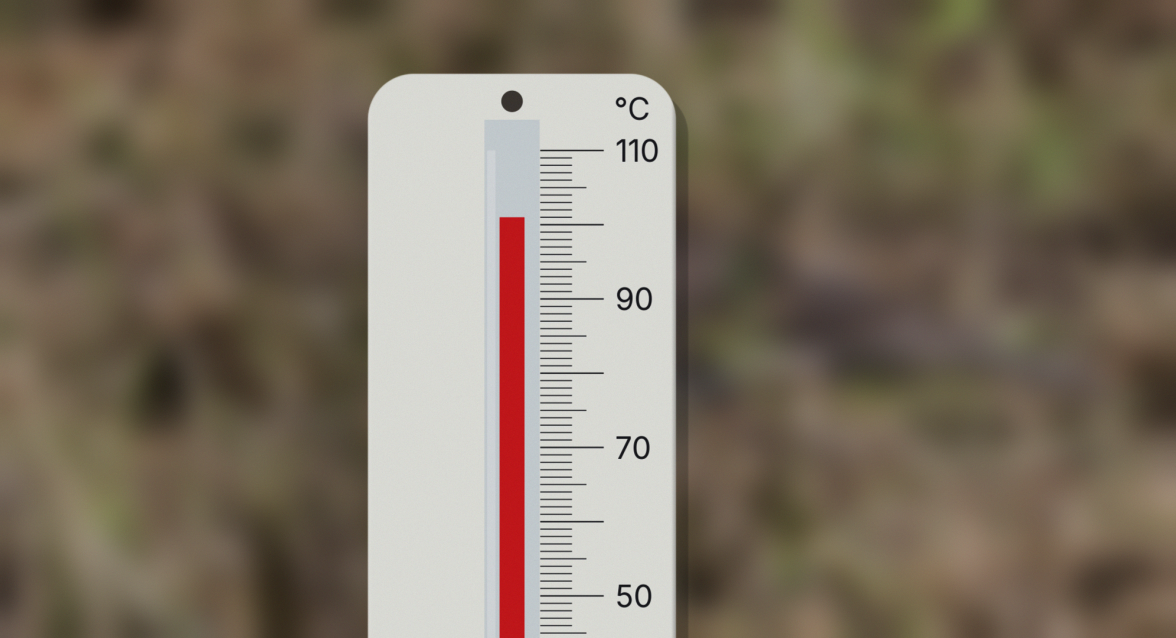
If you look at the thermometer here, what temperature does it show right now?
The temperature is 101 °C
